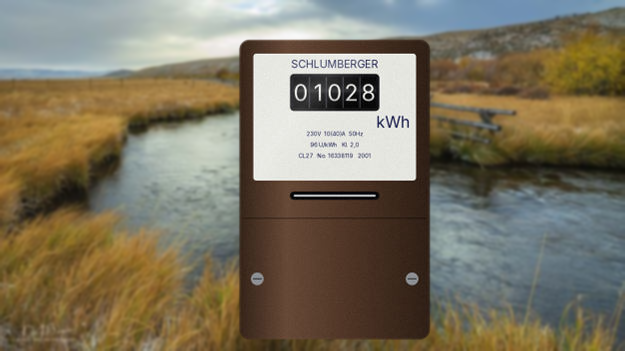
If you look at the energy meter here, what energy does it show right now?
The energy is 1028 kWh
